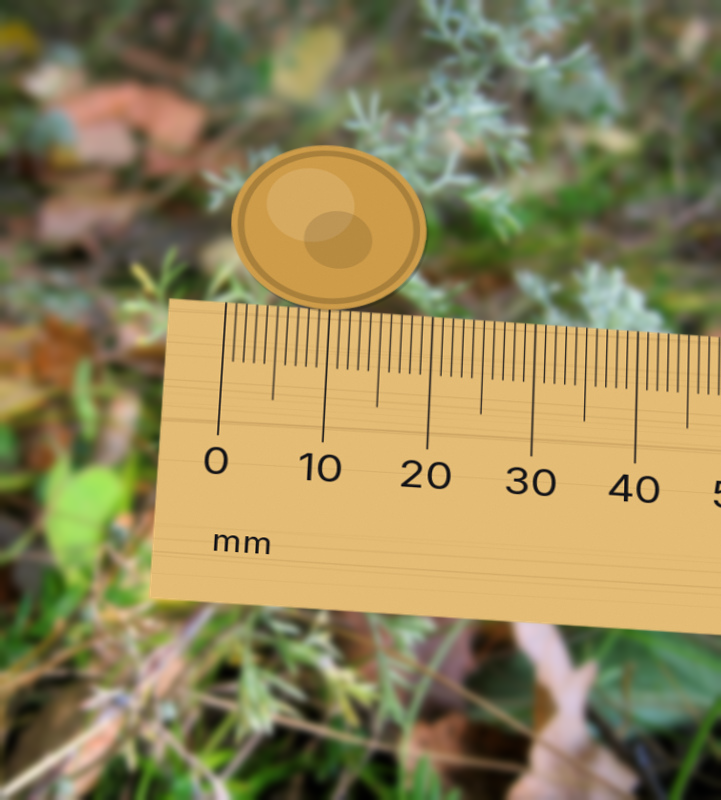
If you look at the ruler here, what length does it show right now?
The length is 19 mm
